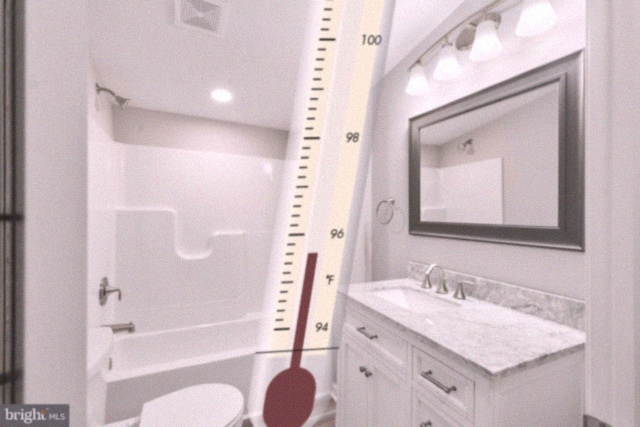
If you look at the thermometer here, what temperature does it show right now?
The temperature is 95.6 °F
